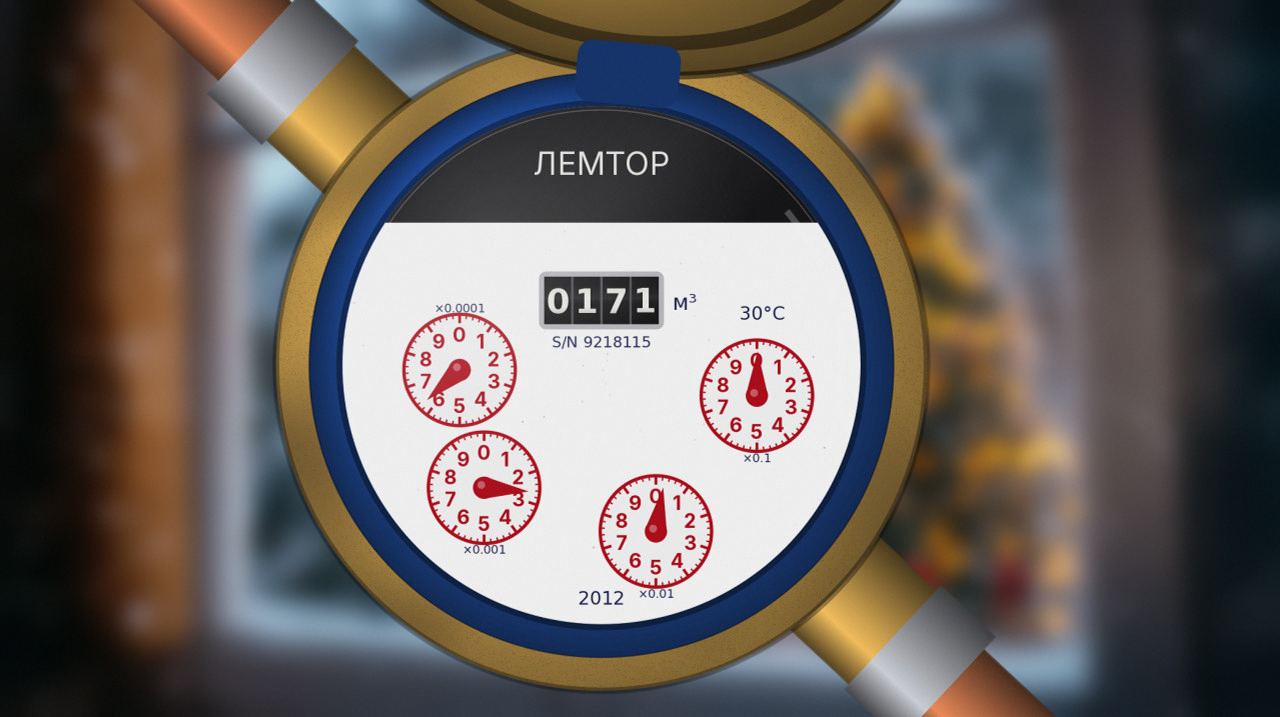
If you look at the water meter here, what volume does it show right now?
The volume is 171.0026 m³
